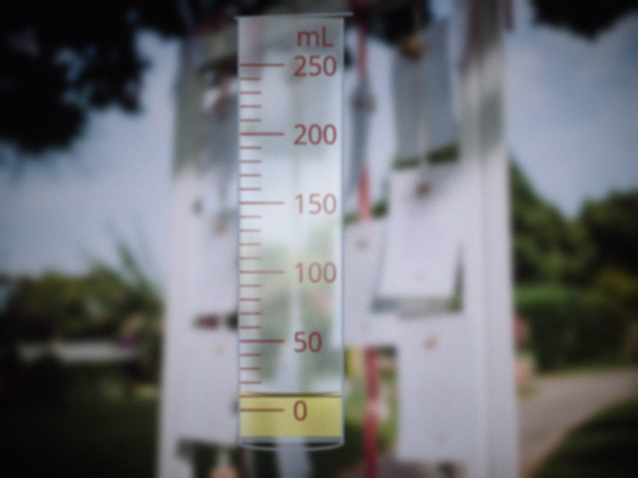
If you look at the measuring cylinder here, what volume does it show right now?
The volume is 10 mL
